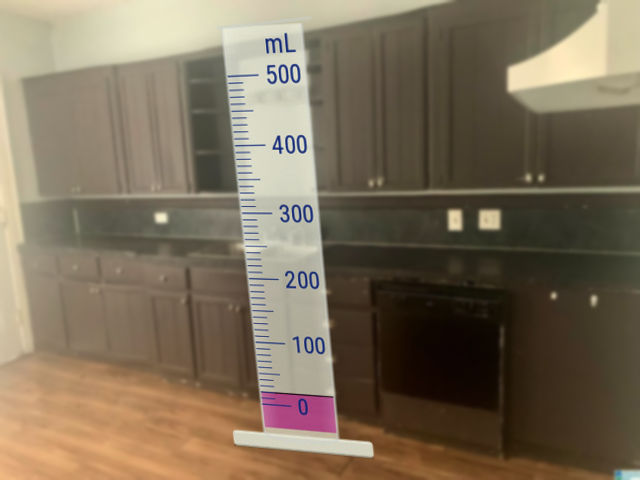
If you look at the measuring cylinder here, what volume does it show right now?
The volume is 20 mL
